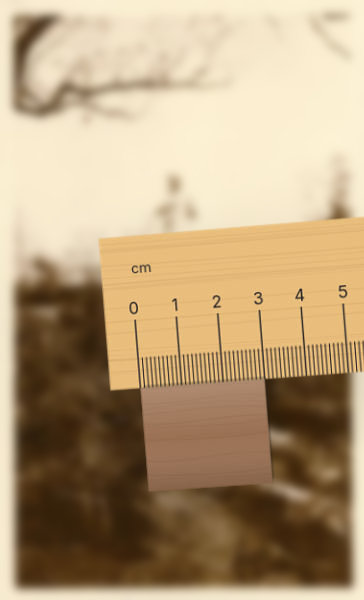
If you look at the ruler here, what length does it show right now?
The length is 3 cm
